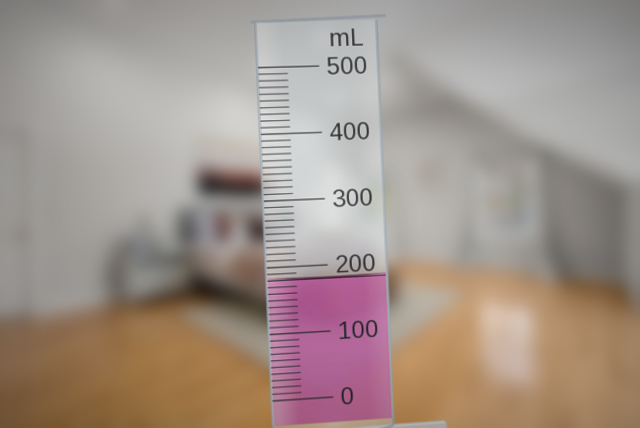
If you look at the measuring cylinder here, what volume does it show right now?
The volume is 180 mL
